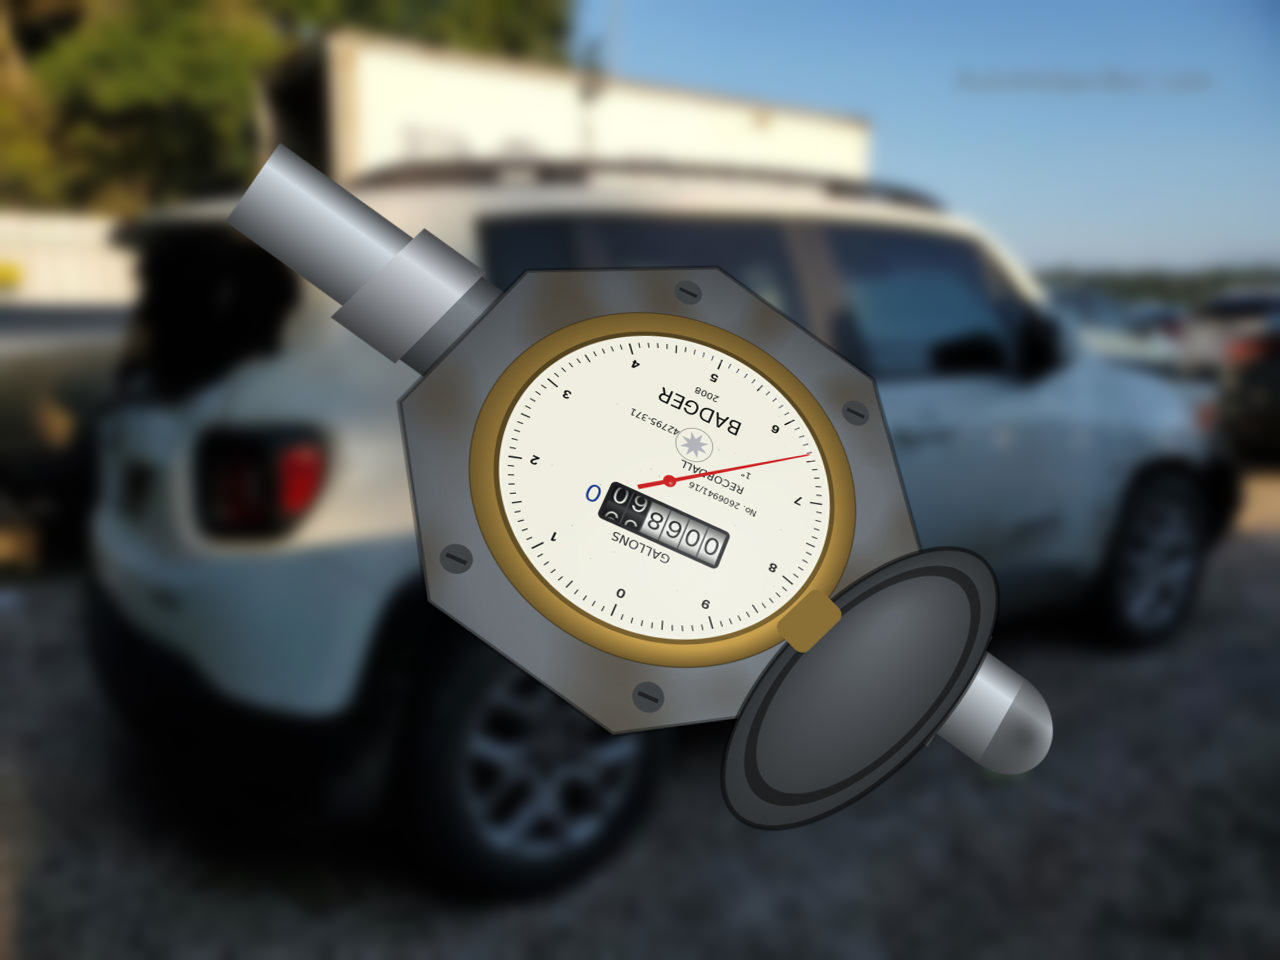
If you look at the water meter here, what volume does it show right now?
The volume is 68596.4 gal
